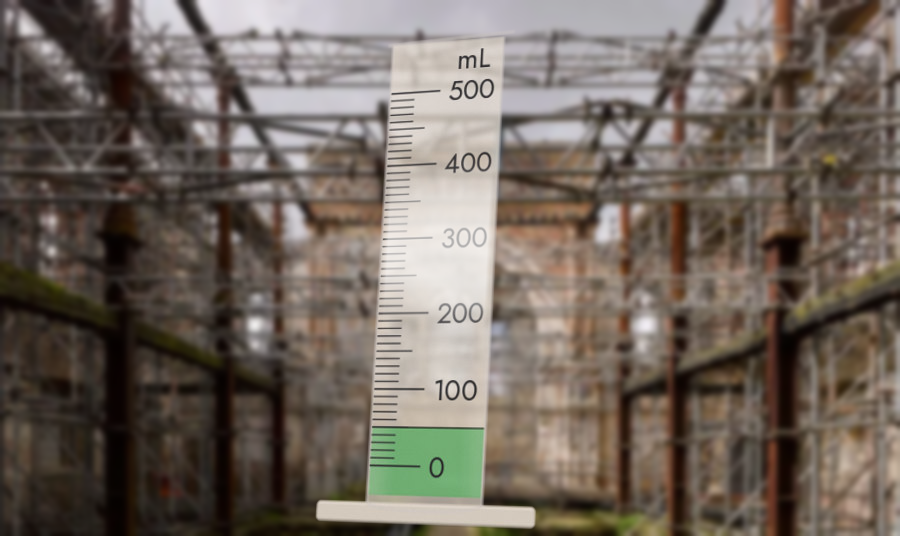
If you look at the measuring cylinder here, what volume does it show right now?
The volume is 50 mL
